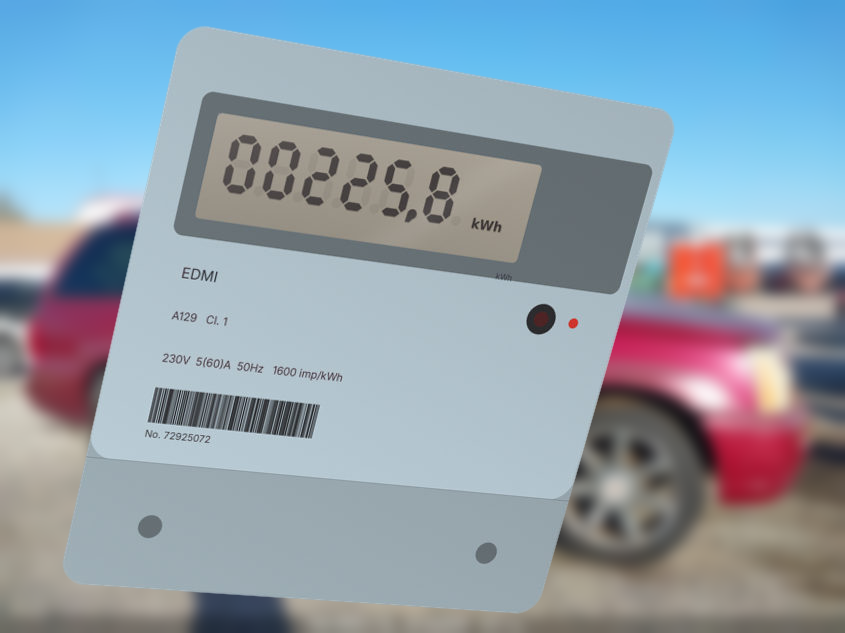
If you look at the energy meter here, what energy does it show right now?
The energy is 225.8 kWh
